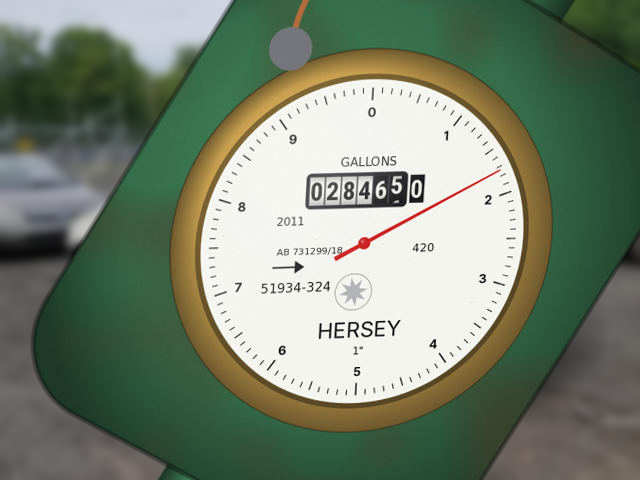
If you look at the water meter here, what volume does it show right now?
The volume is 284651.7 gal
